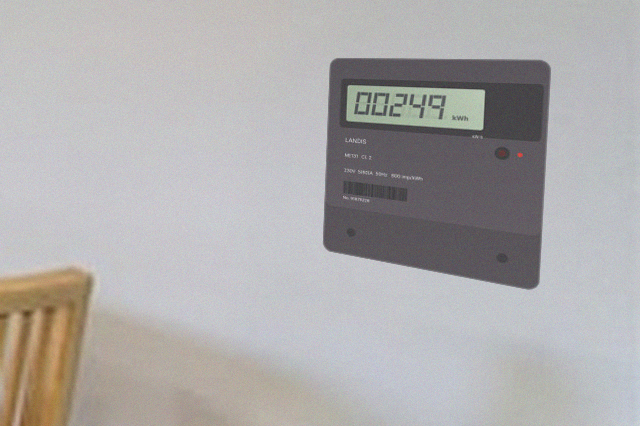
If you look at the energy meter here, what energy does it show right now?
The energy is 249 kWh
